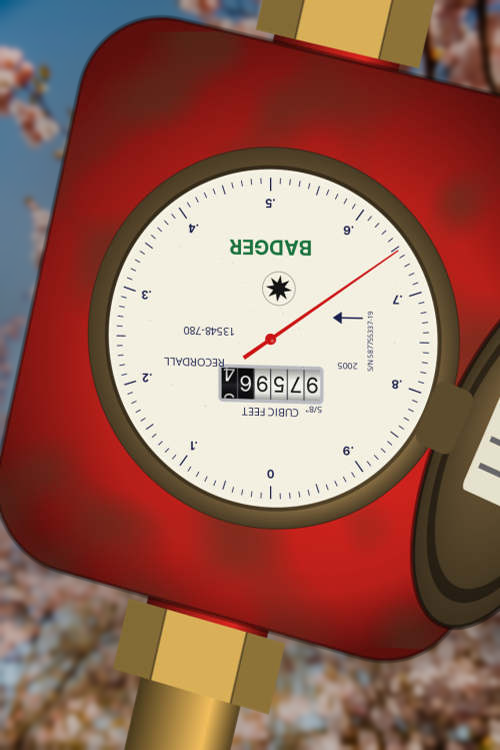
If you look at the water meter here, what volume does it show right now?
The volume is 975963.65 ft³
